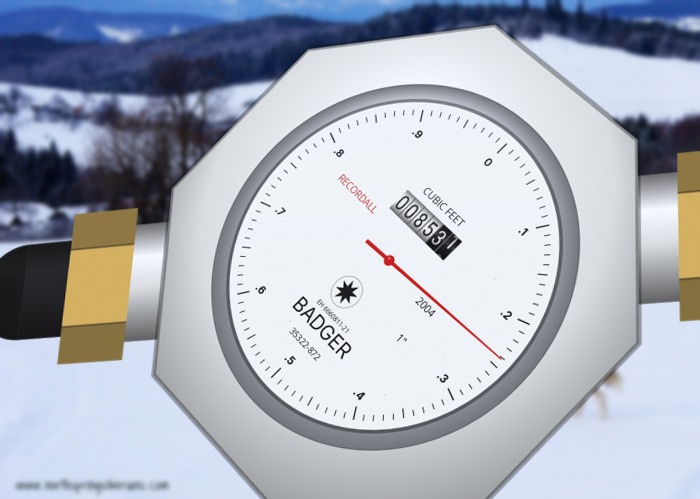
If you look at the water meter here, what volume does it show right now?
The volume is 8531.24 ft³
